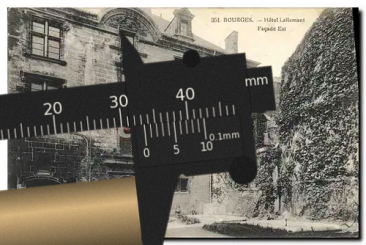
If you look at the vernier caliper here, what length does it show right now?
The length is 33.4 mm
